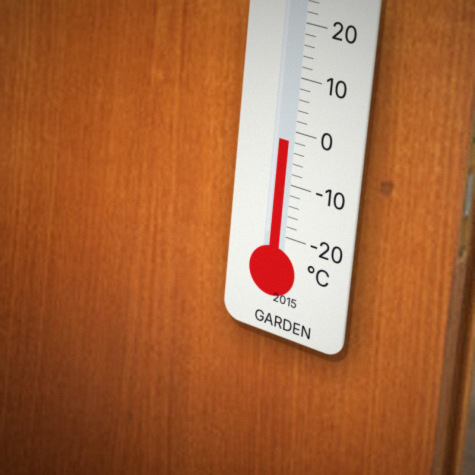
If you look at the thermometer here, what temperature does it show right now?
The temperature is -2 °C
